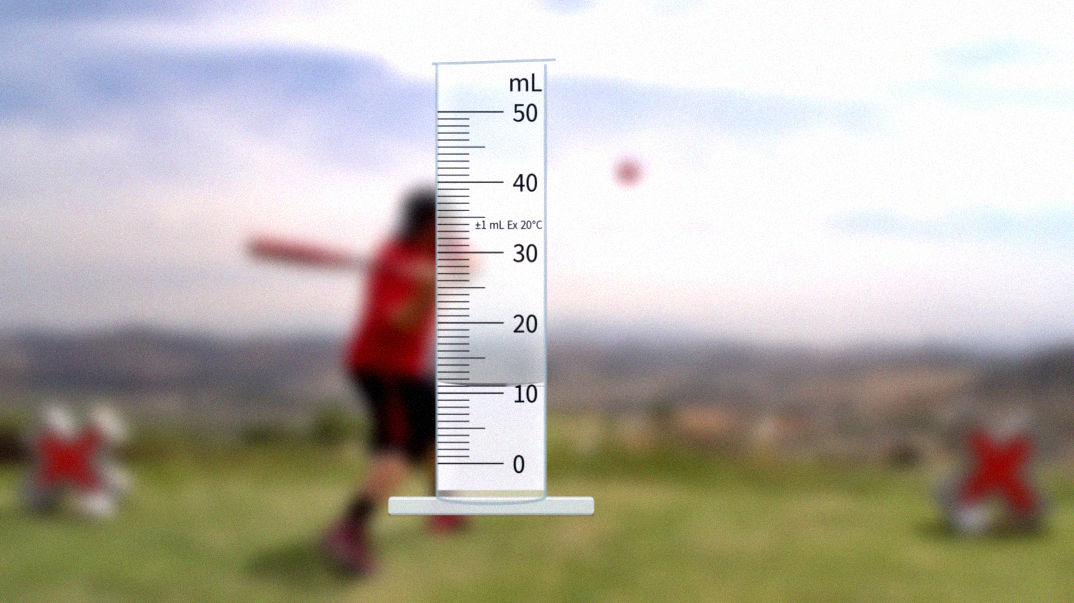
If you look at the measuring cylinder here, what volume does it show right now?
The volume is 11 mL
